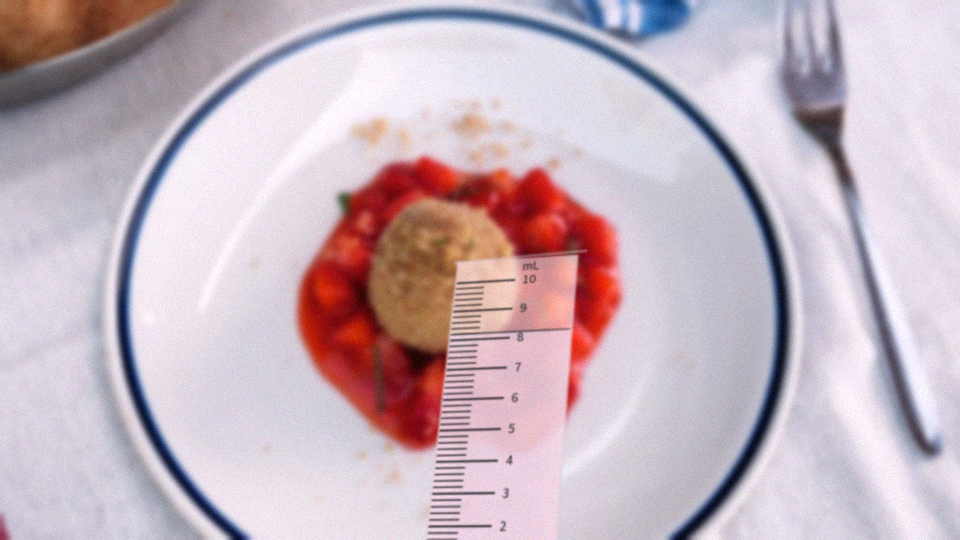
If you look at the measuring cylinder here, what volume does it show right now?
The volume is 8.2 mL
